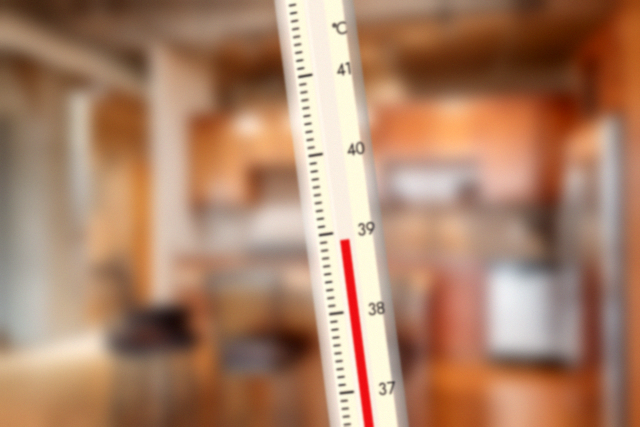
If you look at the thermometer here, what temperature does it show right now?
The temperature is 38.9 °C
